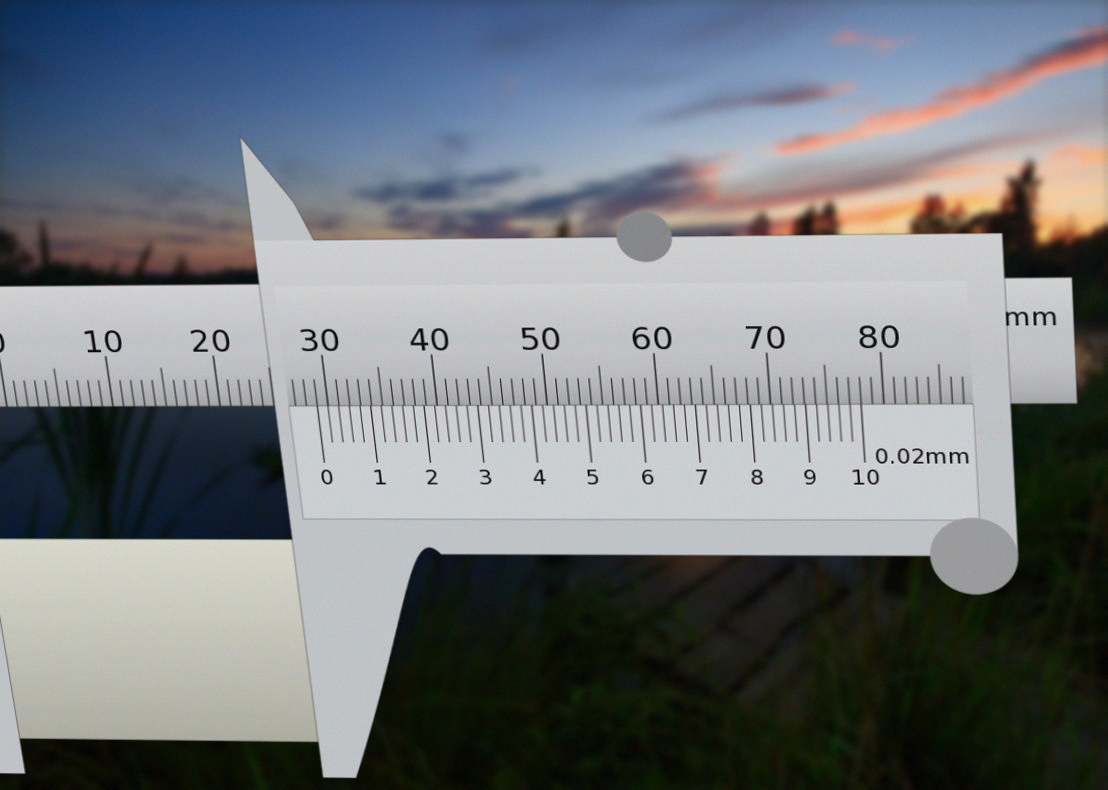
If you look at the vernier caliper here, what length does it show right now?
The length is 29.0 mm
